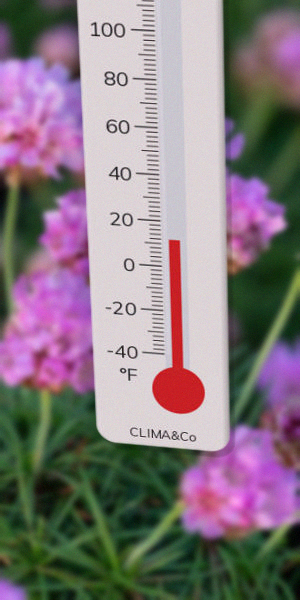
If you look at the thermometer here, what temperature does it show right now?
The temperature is 12 °F
